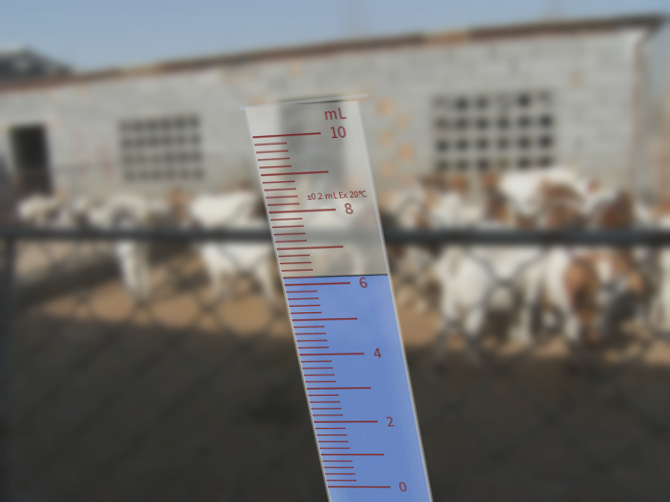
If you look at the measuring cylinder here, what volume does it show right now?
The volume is 6.2 mL
